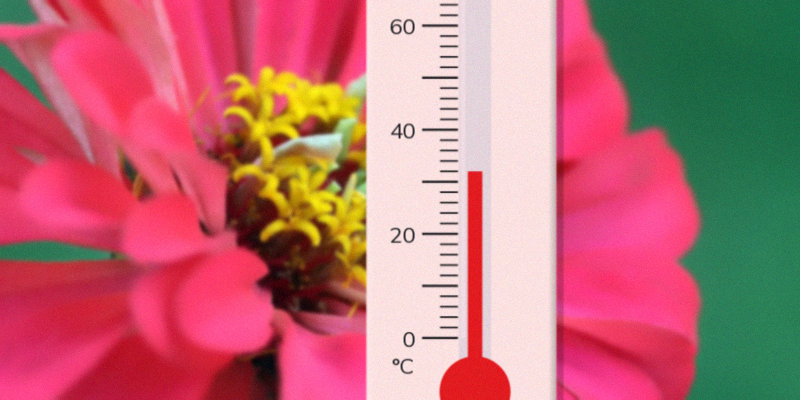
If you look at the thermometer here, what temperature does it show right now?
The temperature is 32 °C
